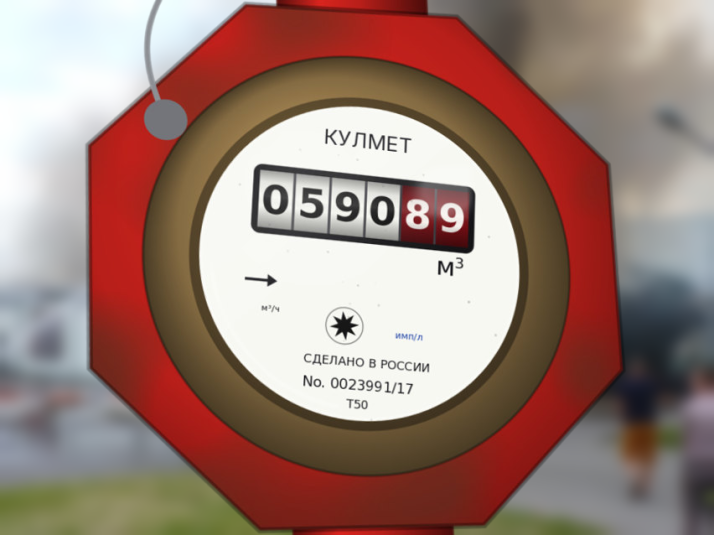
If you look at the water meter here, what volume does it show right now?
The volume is 590.89 m³
